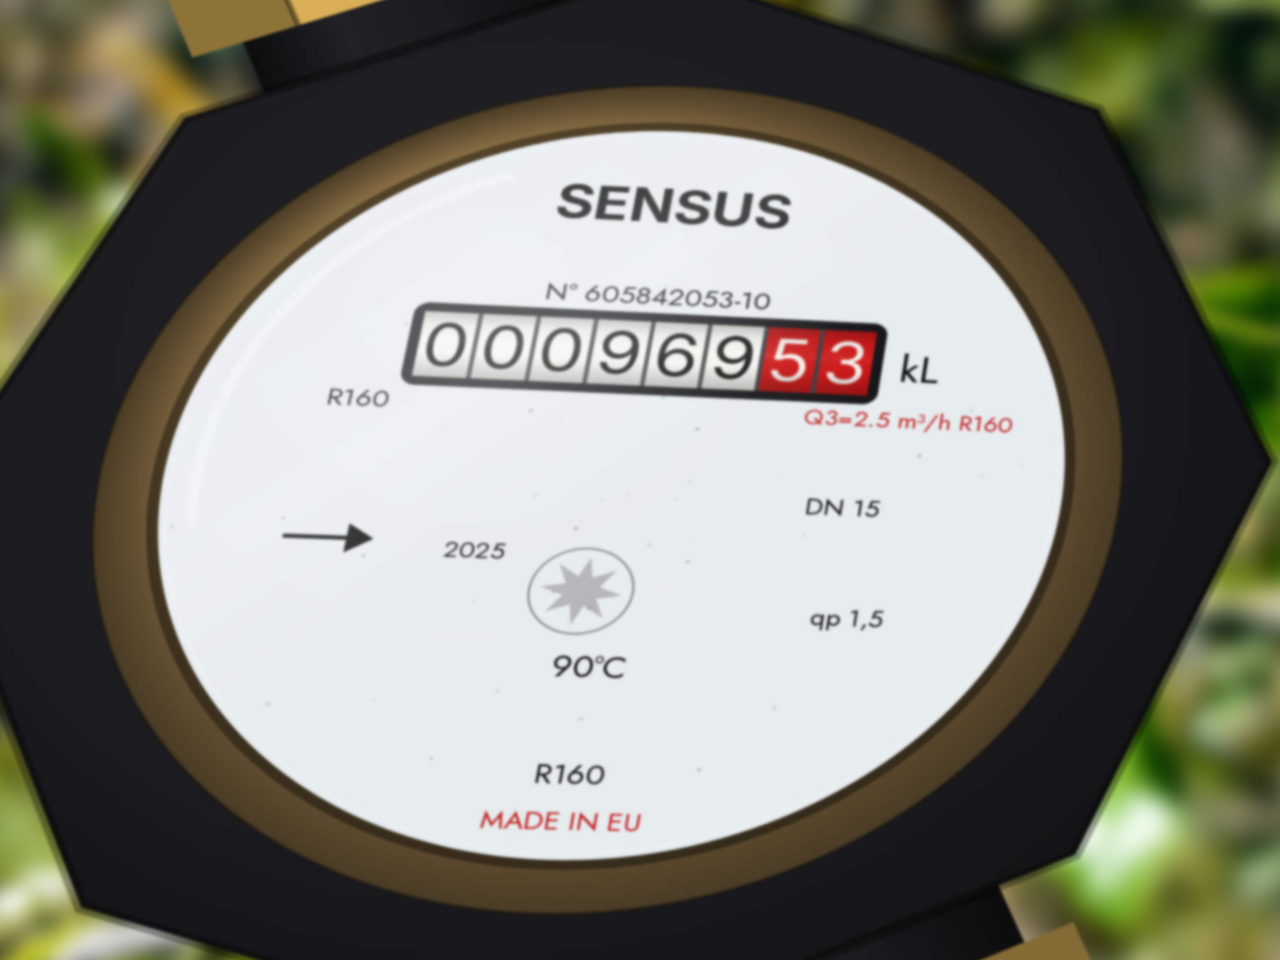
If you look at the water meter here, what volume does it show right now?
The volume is 969.53 kL
